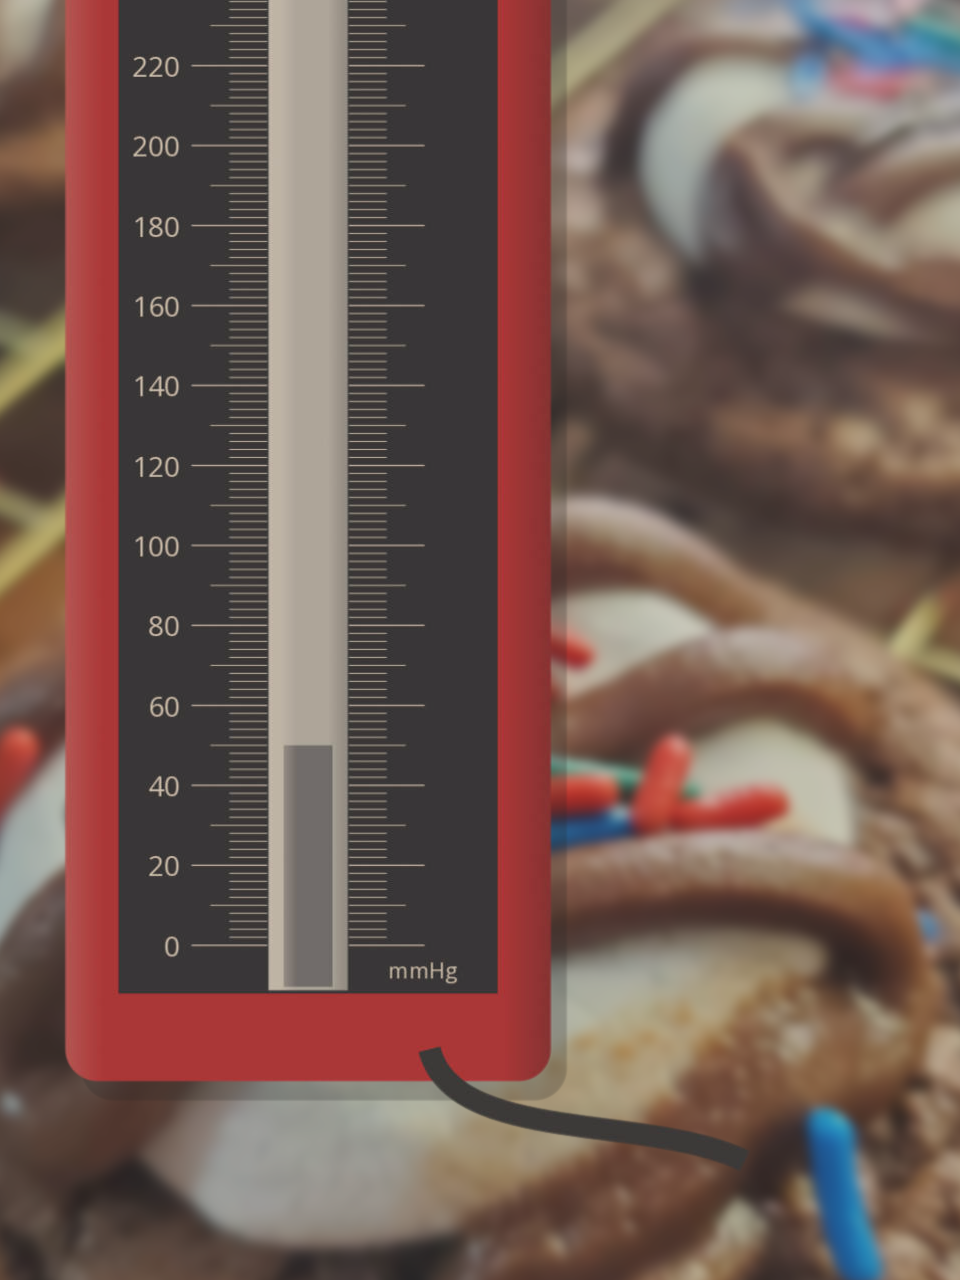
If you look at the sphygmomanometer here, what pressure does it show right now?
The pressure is 50 mmHg
